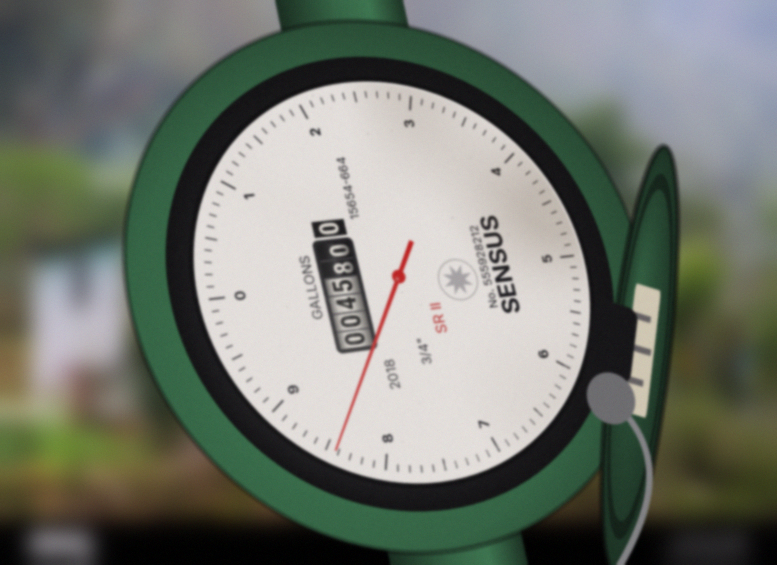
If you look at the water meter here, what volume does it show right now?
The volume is 45798.4 gal
